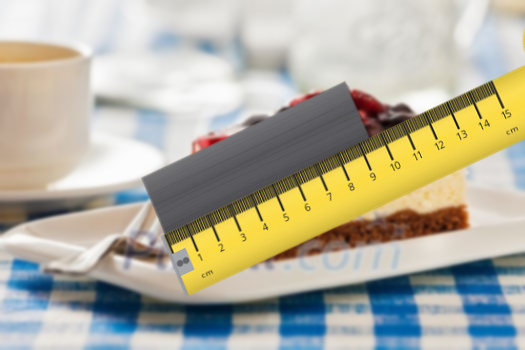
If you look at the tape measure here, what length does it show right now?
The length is 9.5 cm
